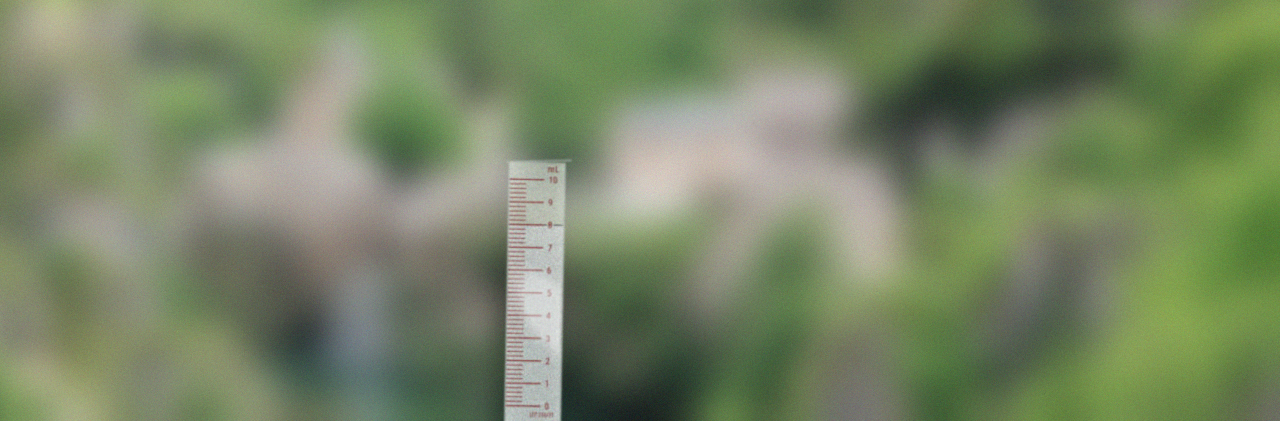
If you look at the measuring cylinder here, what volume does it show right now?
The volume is 8 mL
